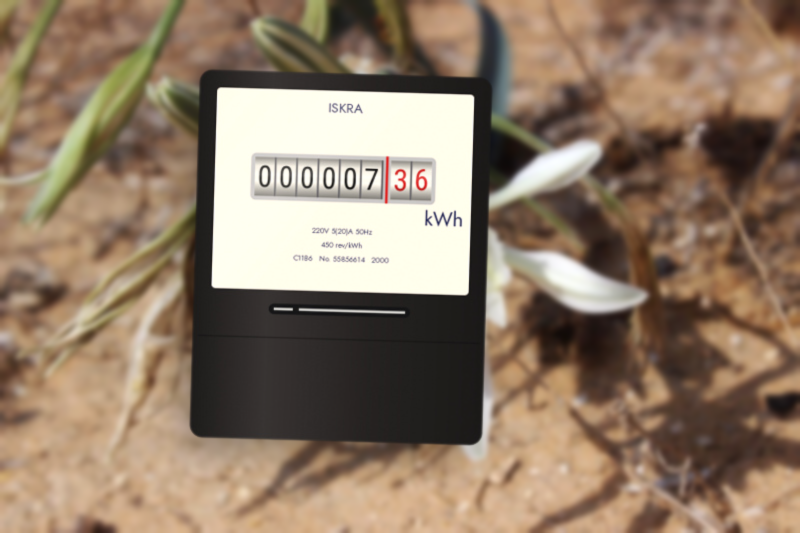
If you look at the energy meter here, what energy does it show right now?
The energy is 7.36 kWh
